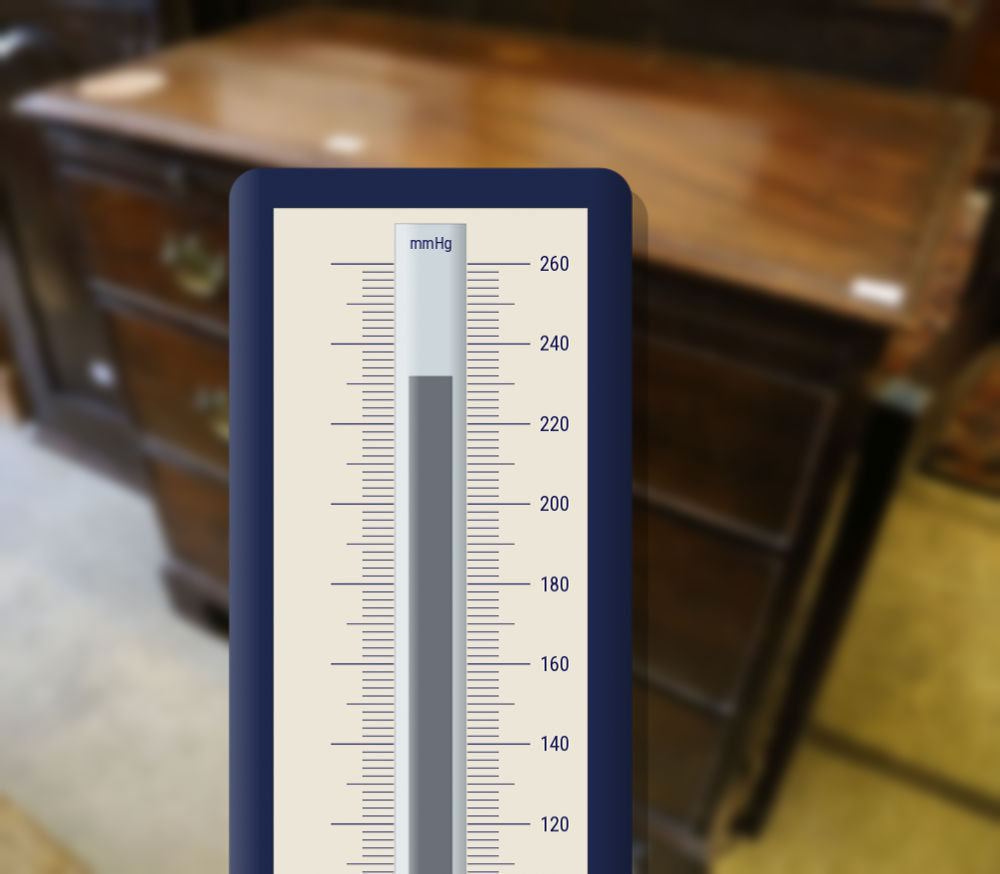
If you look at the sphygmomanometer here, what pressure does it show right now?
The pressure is 232 mmHg
